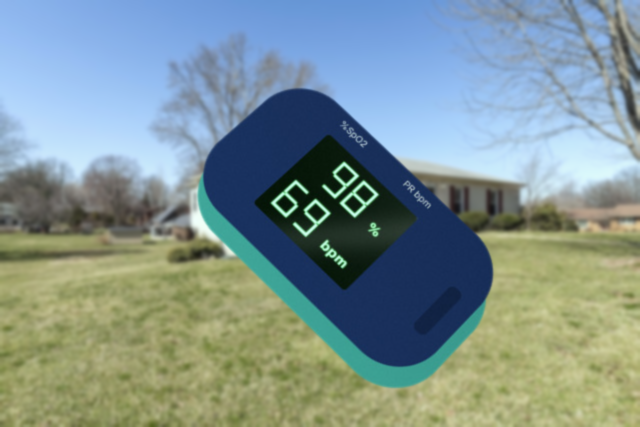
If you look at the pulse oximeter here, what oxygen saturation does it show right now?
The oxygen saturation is 98 %
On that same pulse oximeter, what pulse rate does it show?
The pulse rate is 69 bpm
